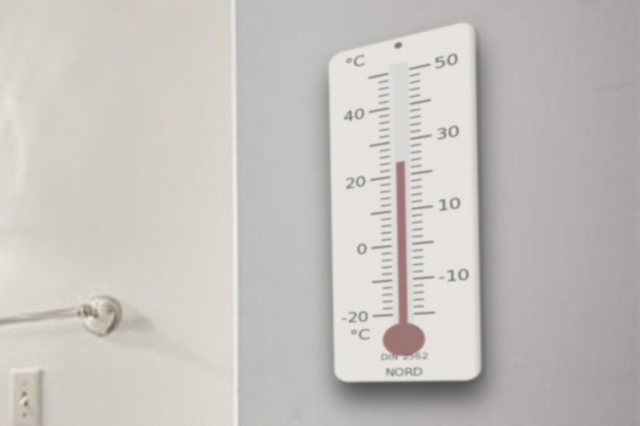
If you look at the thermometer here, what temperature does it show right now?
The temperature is 24 °C
